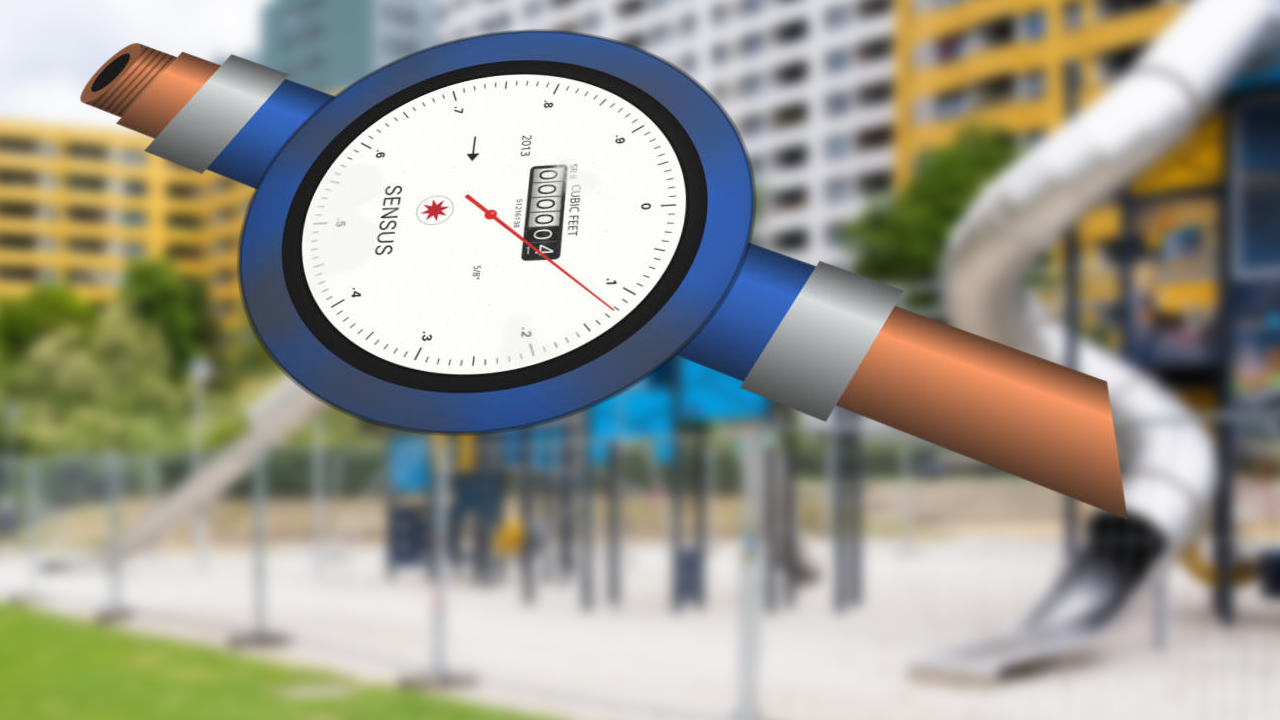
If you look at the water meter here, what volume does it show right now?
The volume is 4.12 ft³
